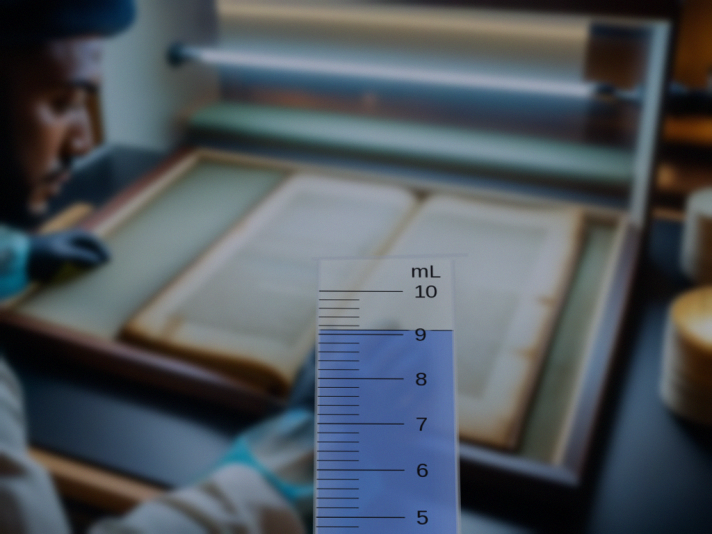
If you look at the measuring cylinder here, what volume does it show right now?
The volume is 9.1 mL
